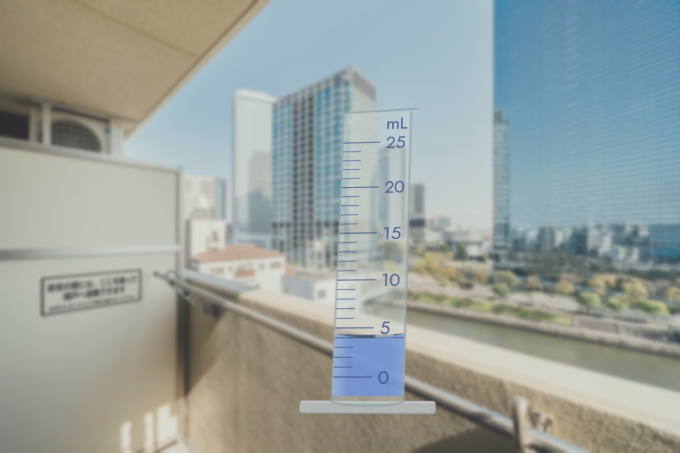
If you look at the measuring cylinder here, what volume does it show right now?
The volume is 4 mL
